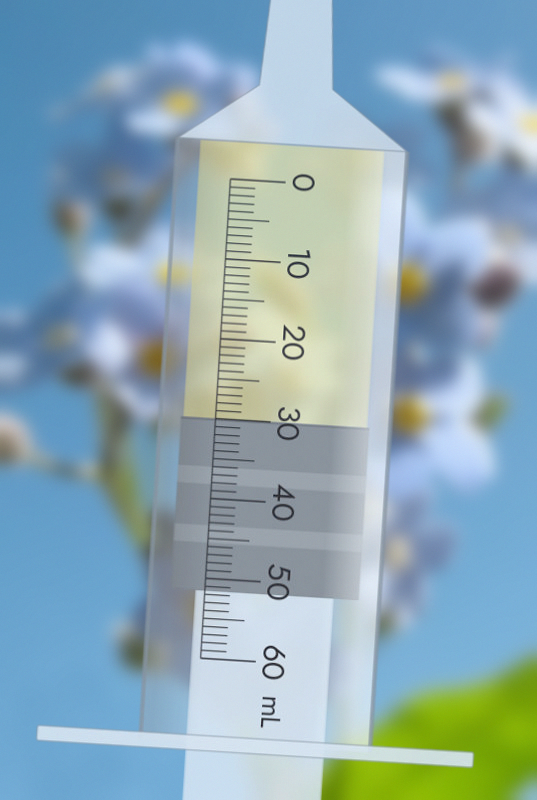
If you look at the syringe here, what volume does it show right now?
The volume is 30 mL
